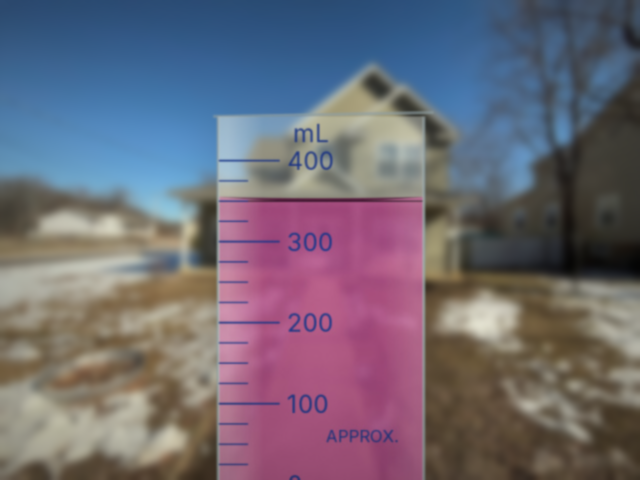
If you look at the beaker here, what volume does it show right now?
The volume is 350 mL
